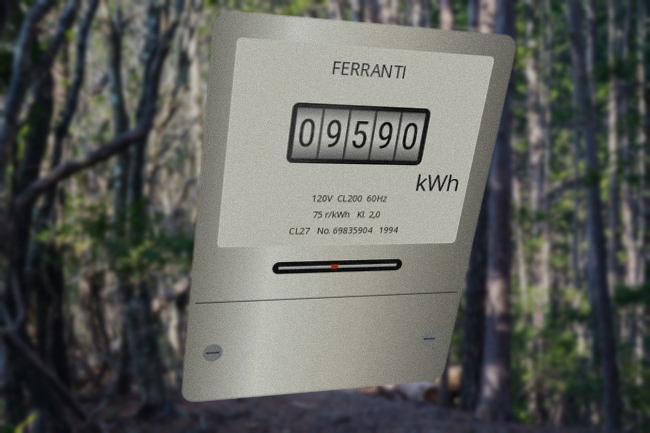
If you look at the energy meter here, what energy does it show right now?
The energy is 9590 kWh
